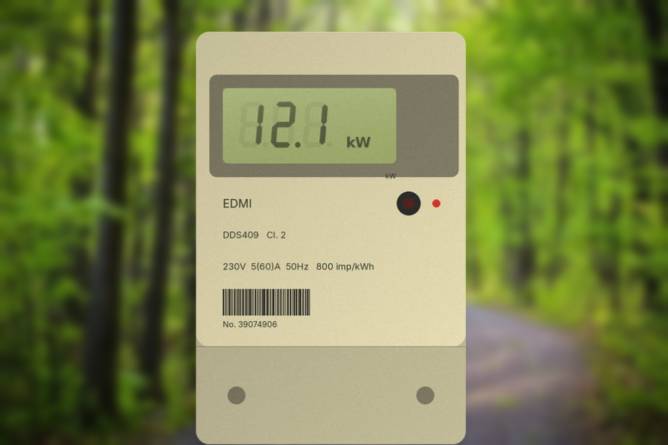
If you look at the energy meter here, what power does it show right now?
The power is 12.1 kW
